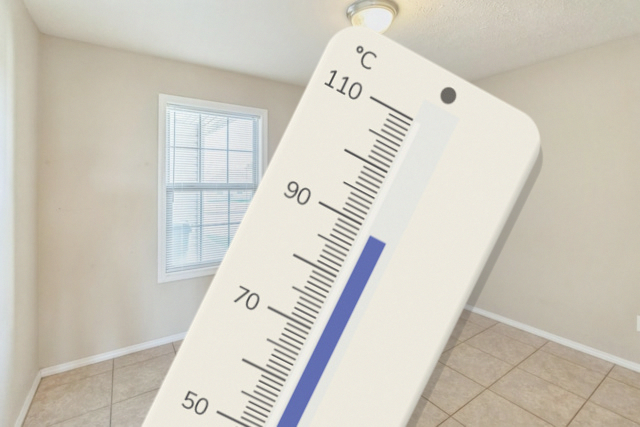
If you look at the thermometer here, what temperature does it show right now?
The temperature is 89 °C
